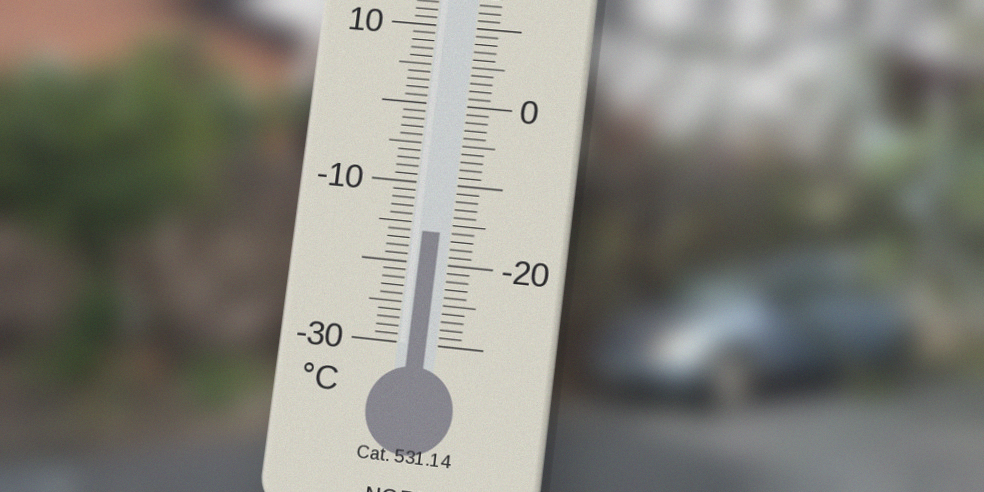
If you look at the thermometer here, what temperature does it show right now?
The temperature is -16 °C
